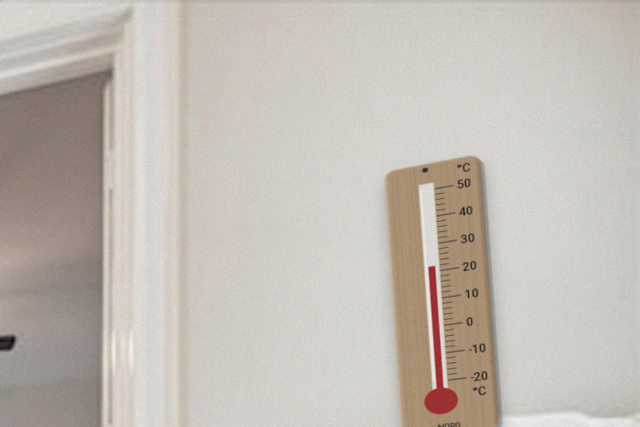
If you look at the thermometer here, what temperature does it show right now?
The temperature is 22 °C
